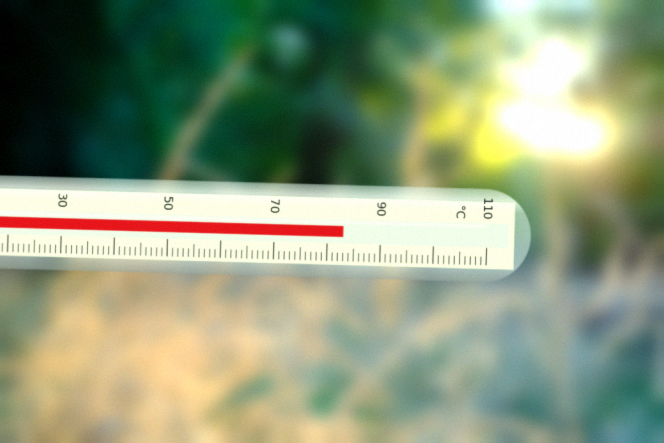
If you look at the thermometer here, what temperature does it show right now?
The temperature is 83 °C
